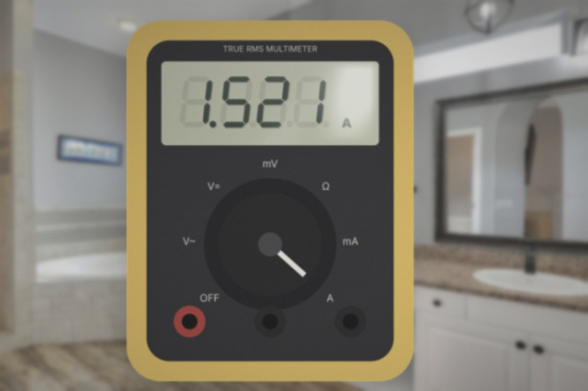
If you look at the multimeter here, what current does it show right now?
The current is 1.521 A
